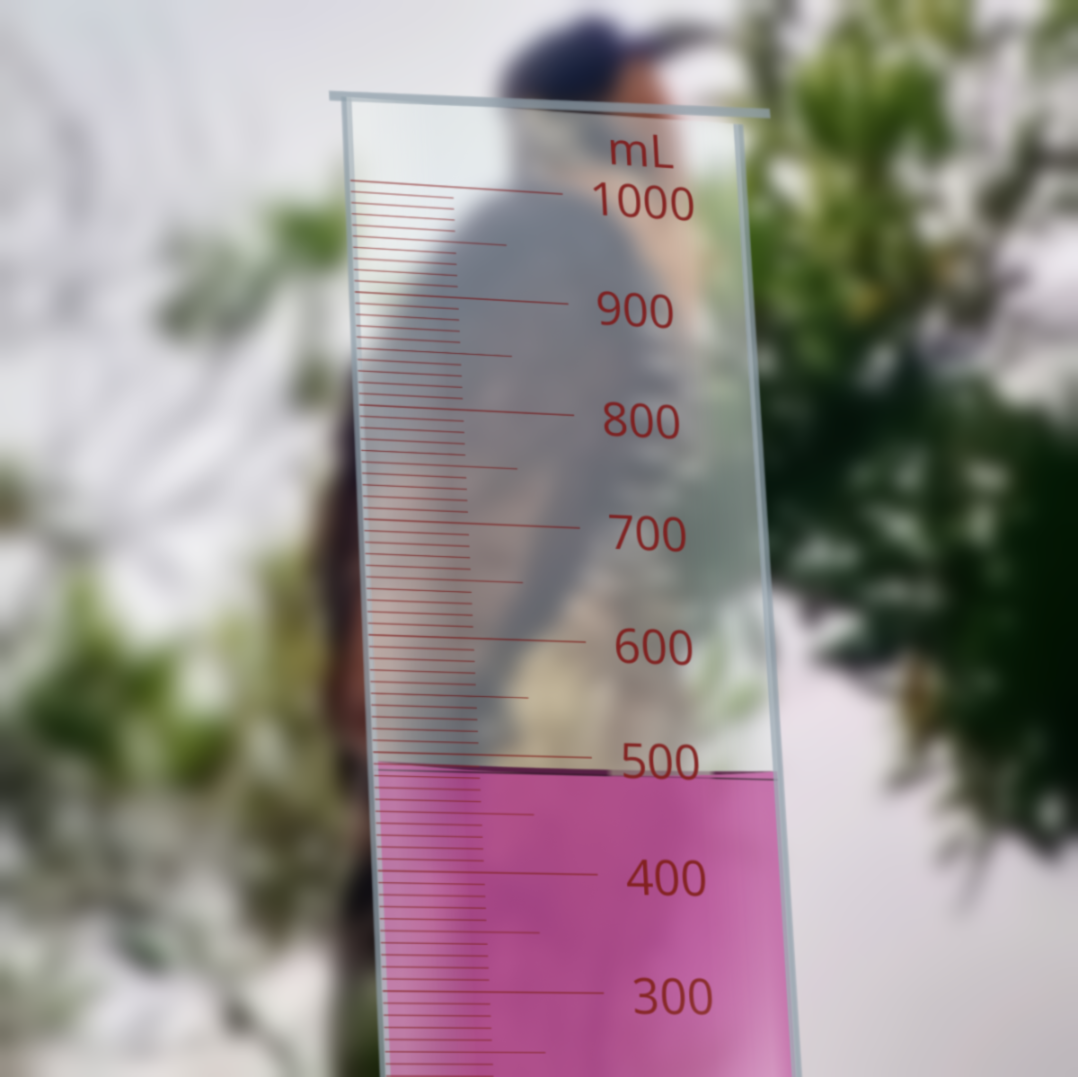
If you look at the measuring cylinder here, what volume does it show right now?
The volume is 485 mL
